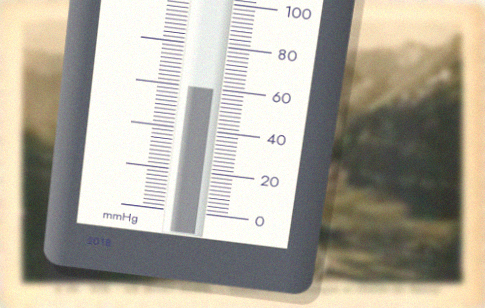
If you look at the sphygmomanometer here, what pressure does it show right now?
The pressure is 60 mmHg
